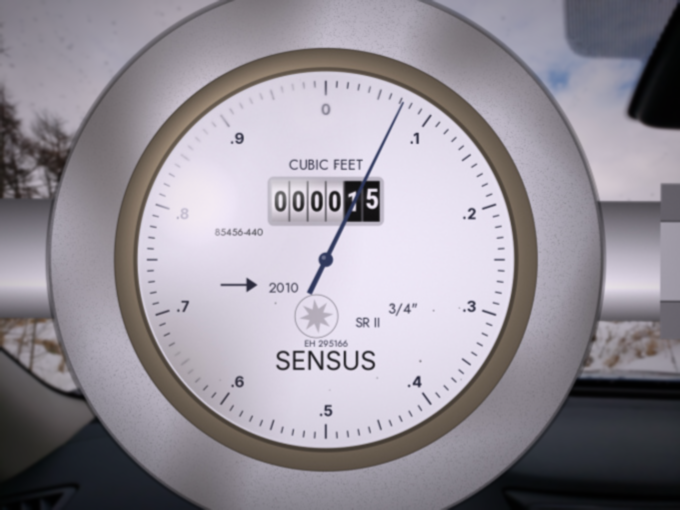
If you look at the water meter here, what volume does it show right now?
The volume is 15.07 ft³
